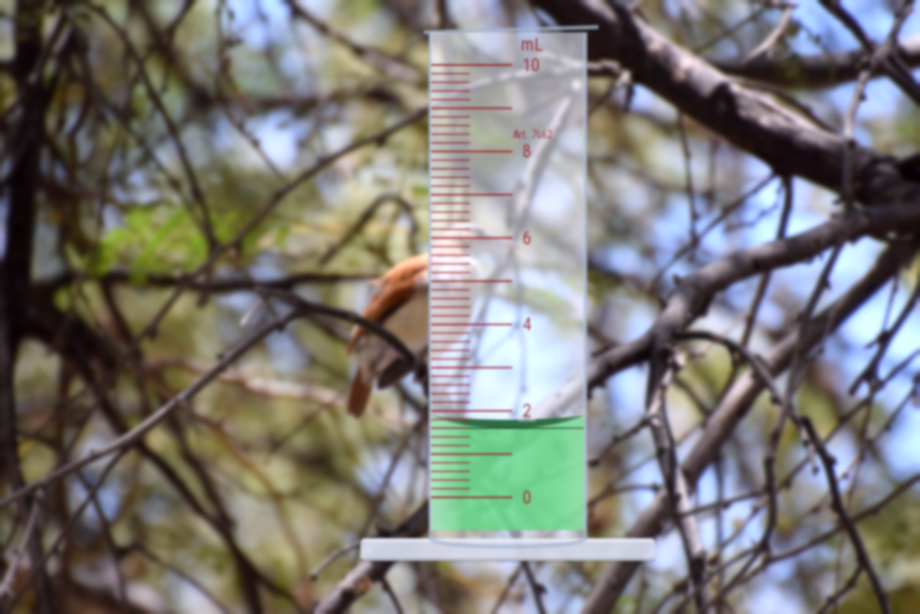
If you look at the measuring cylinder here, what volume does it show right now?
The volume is 1.6 mL
